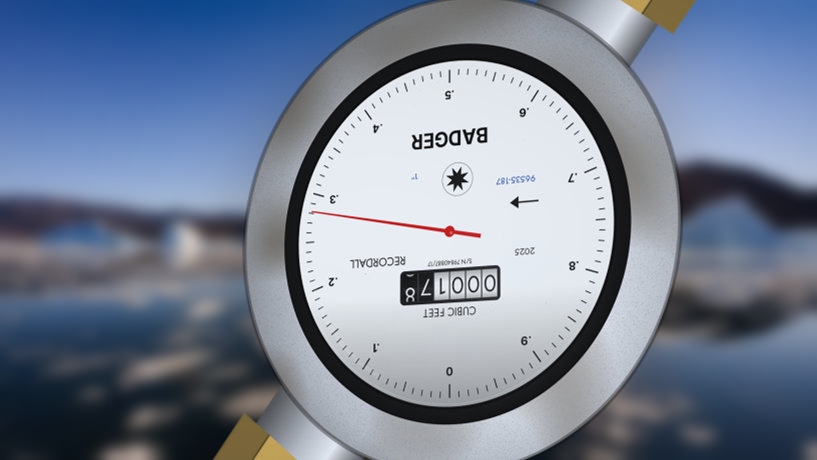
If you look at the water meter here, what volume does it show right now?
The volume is 178.28 ft³
